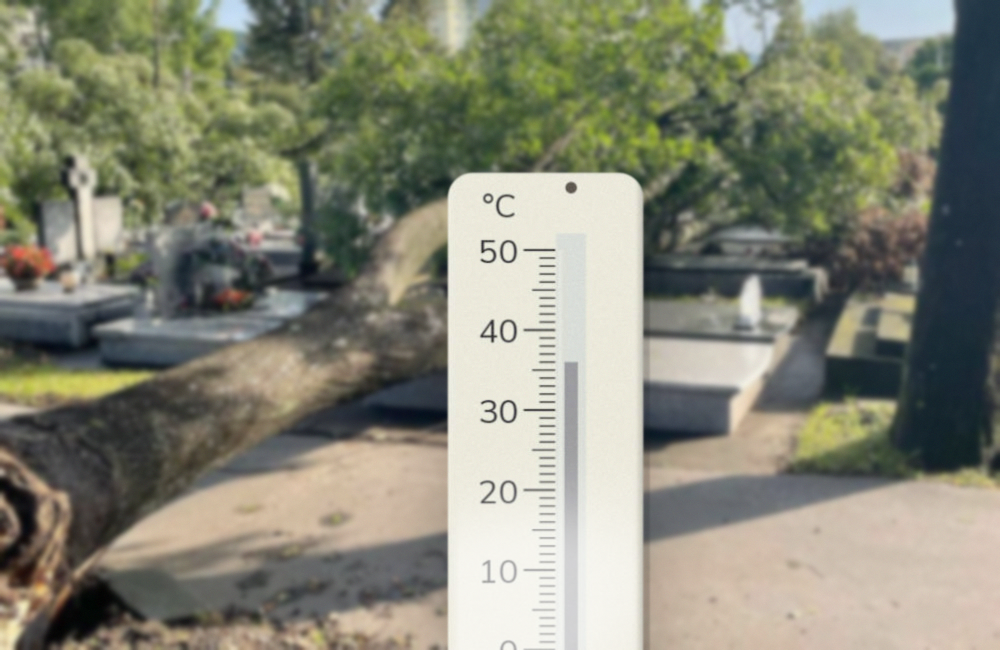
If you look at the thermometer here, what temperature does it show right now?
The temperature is 36 °C
